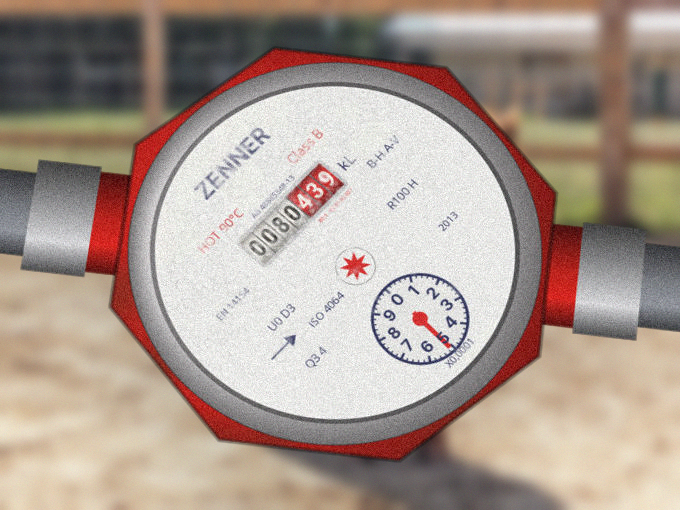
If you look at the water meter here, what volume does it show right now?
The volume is 80.4395 kL
